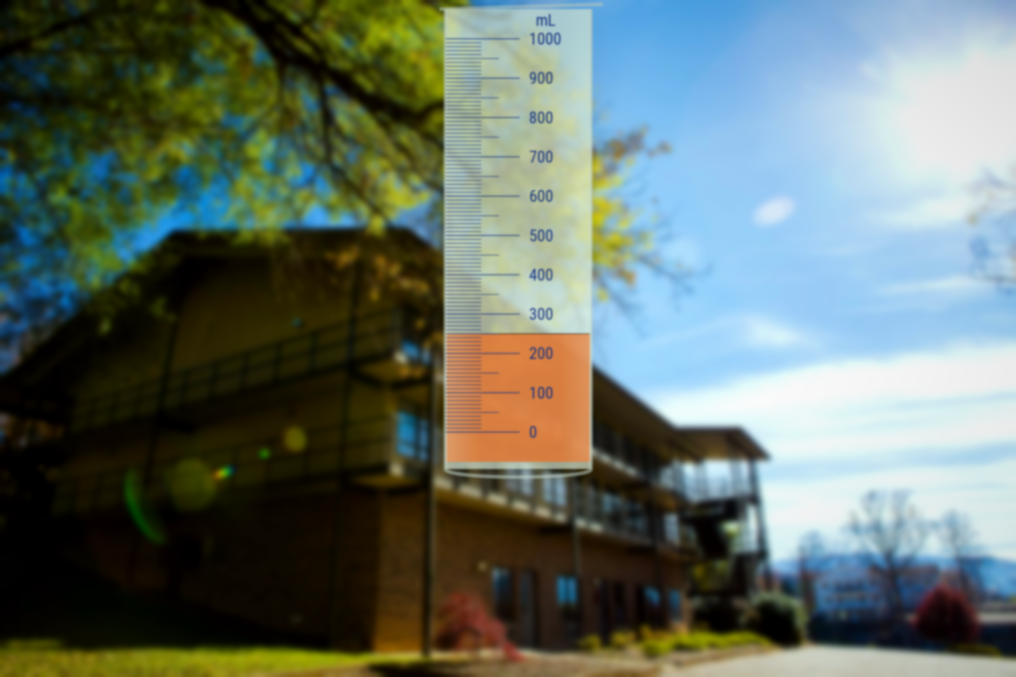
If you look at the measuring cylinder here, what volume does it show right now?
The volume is 250 mL
